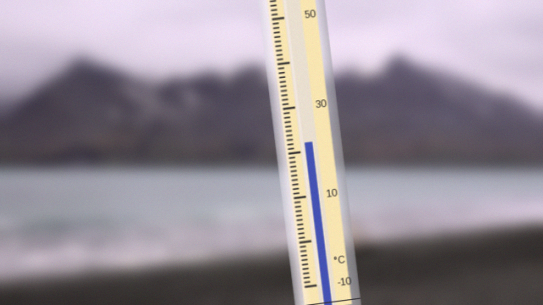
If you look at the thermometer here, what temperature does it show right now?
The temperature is 22 °C
